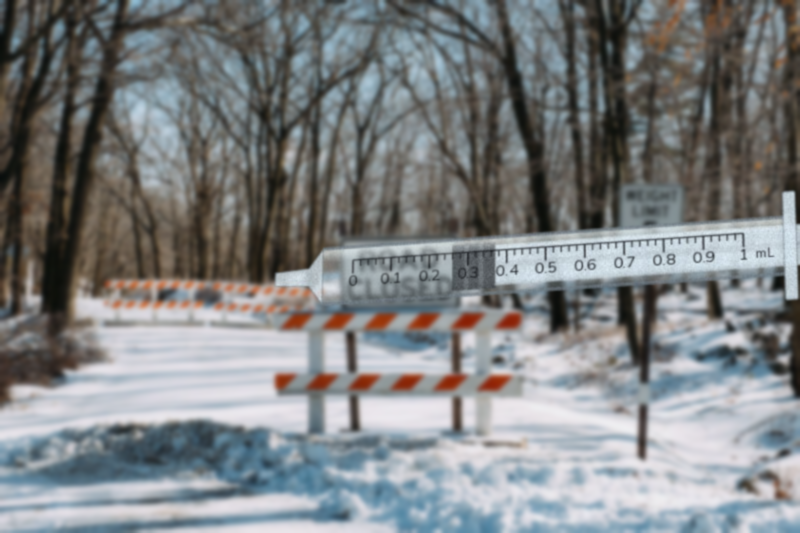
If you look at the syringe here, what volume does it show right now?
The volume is 0.26 mL
